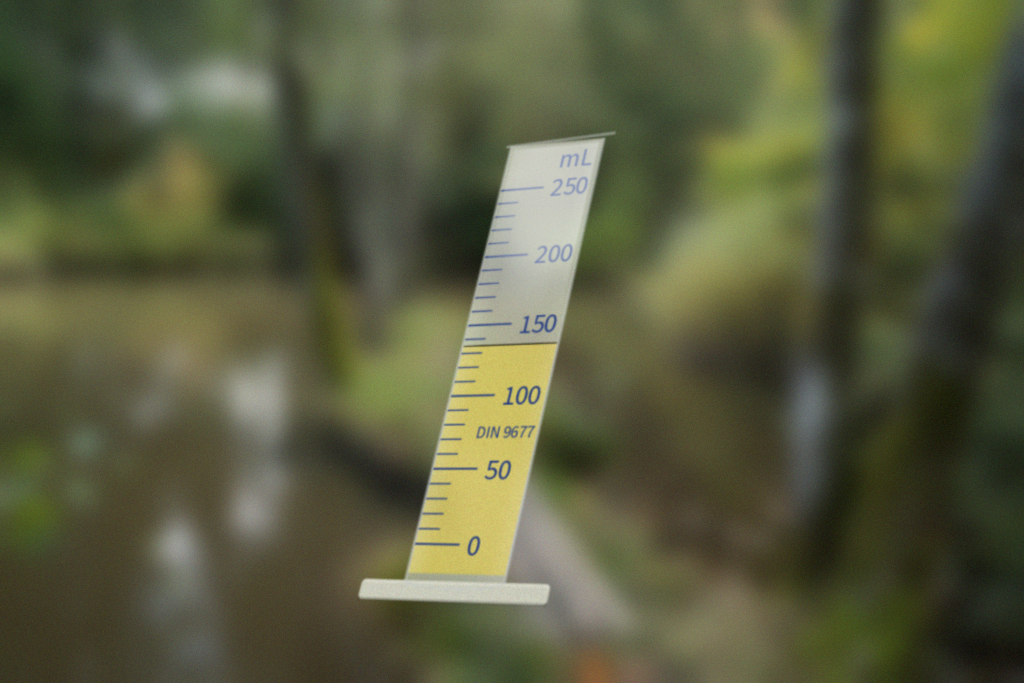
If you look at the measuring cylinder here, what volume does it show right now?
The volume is 135 mL
